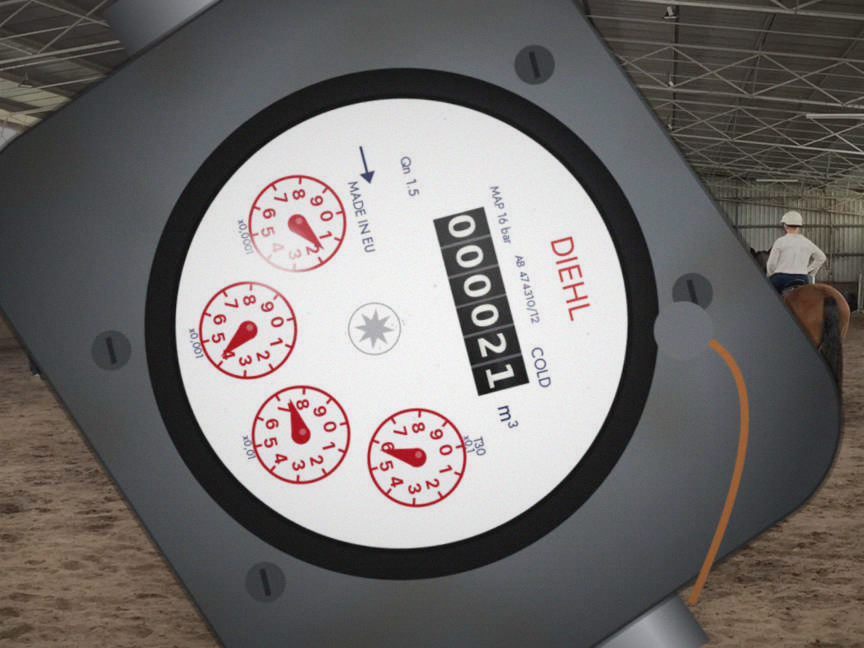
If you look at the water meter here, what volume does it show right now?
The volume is 21.5741 m³
